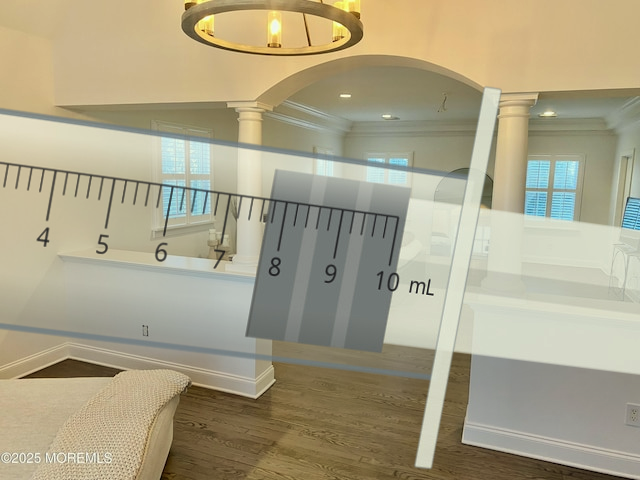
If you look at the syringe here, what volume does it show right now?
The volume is 7.7 mL
